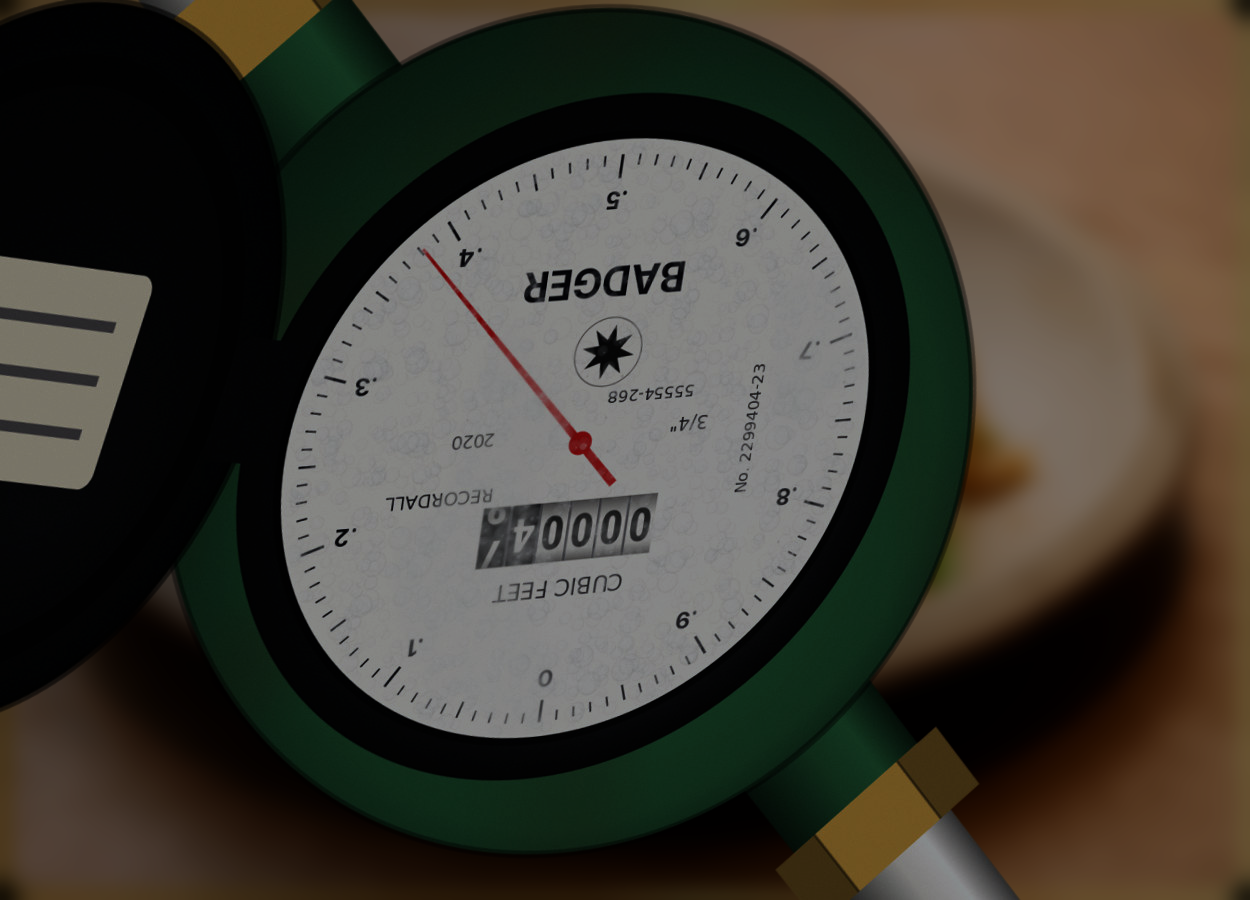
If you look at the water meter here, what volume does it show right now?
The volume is 47.38 ft³
